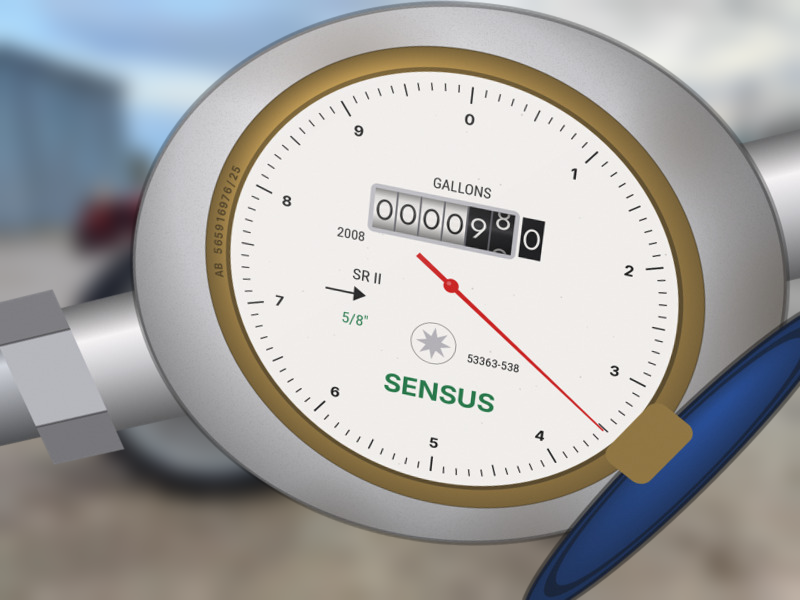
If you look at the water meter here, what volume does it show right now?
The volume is 983.5 gal
